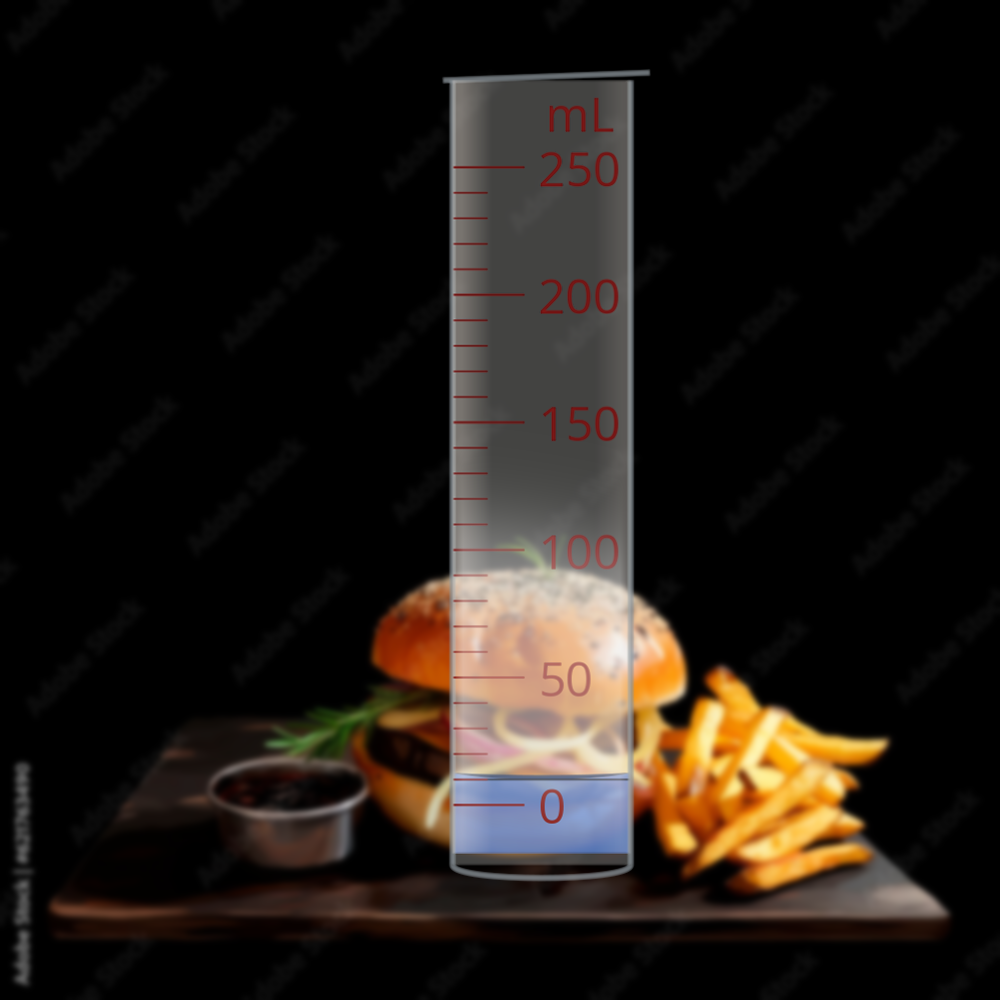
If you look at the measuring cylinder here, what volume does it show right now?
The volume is 10 mL
